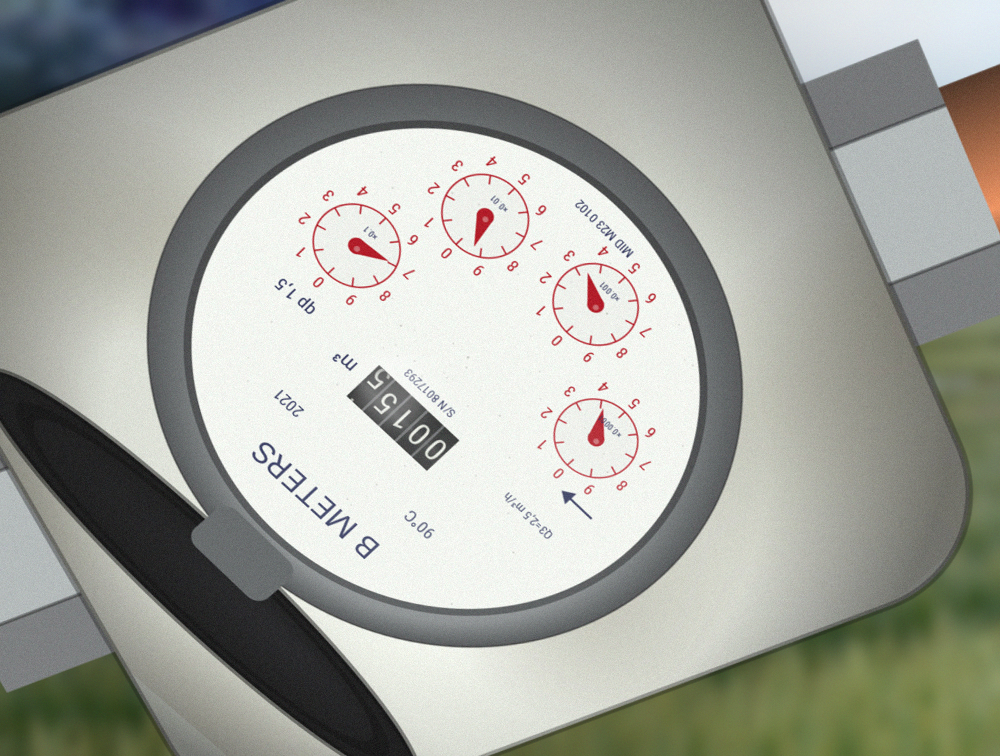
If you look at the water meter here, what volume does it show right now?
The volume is 154.6934 m³
